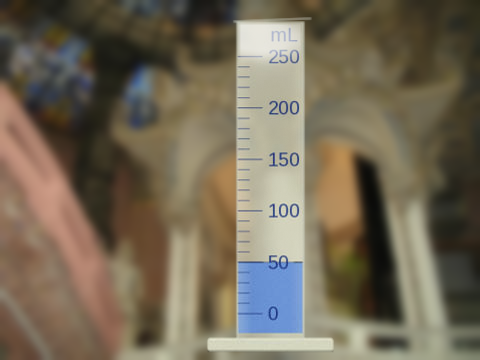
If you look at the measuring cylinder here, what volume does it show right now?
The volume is 50 mL
